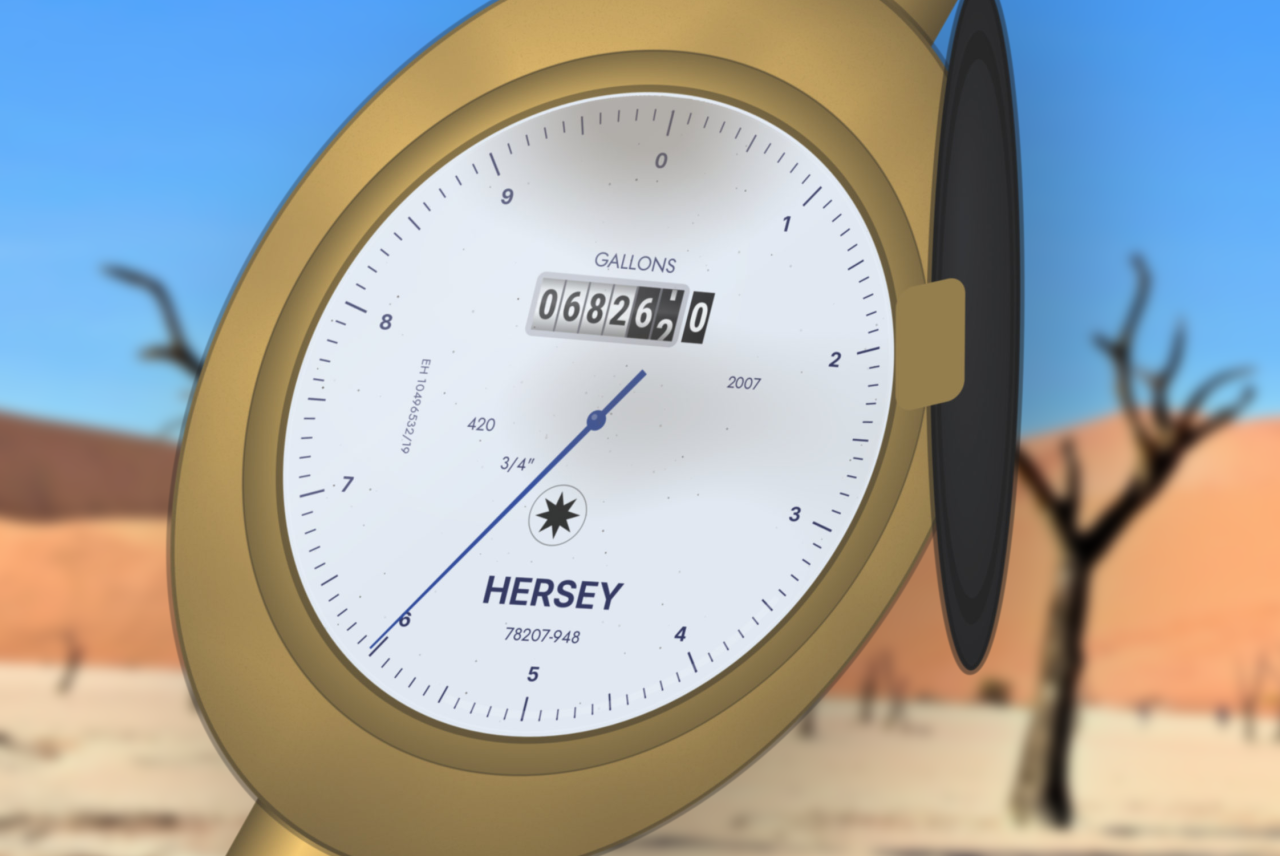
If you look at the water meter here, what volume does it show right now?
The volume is 682616.0 gal
